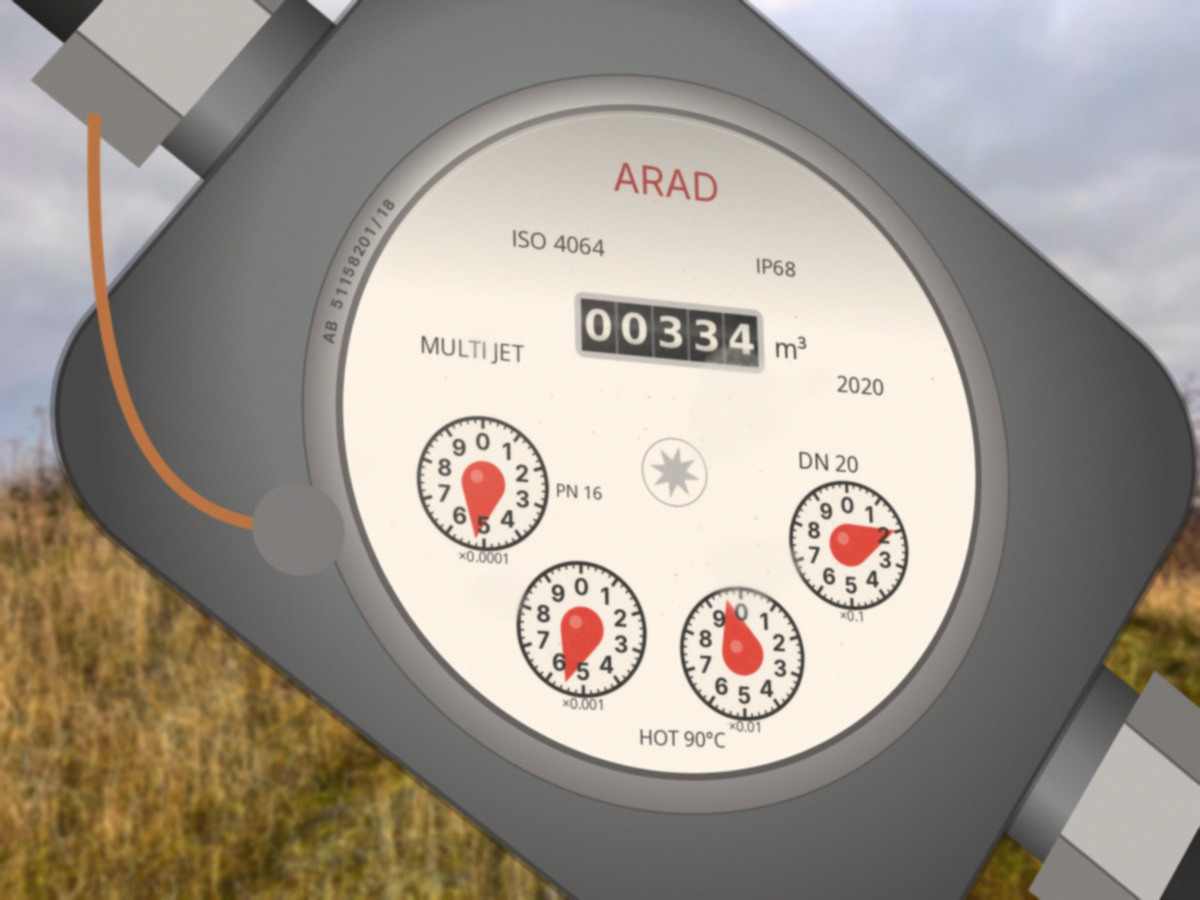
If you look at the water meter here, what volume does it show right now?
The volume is 334.1955 m³
